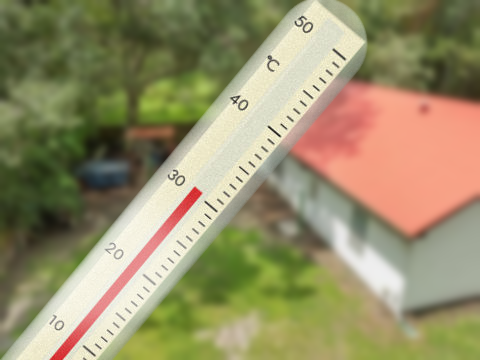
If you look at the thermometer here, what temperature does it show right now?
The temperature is 30.5 °C
